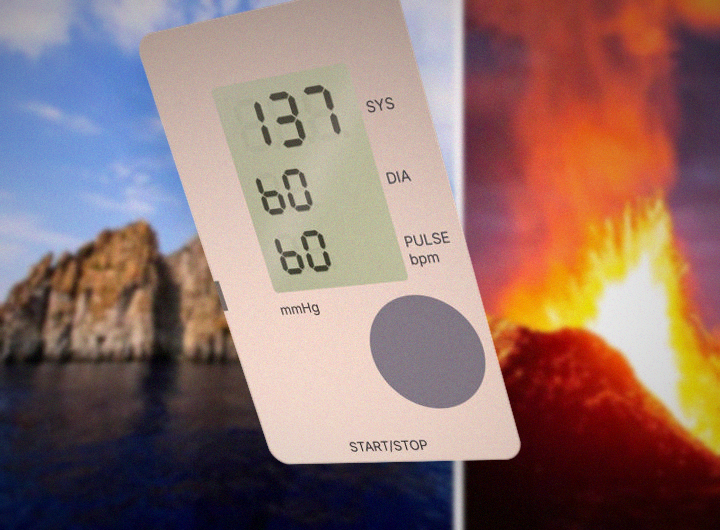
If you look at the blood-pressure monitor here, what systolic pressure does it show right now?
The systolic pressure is 137 mmHg
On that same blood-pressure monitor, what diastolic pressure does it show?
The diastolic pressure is 60 mmHg
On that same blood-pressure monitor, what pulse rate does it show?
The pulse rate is 60 bpm
